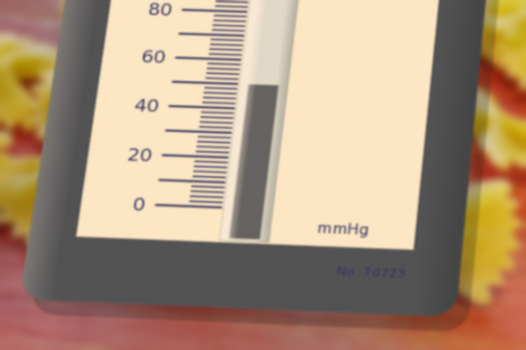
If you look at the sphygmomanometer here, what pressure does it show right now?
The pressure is 50 mmHg
